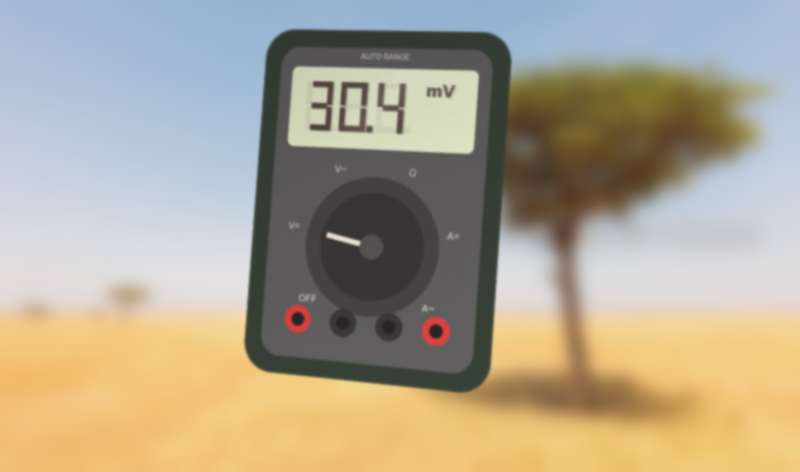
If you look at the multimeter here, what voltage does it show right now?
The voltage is 30.4 mV
